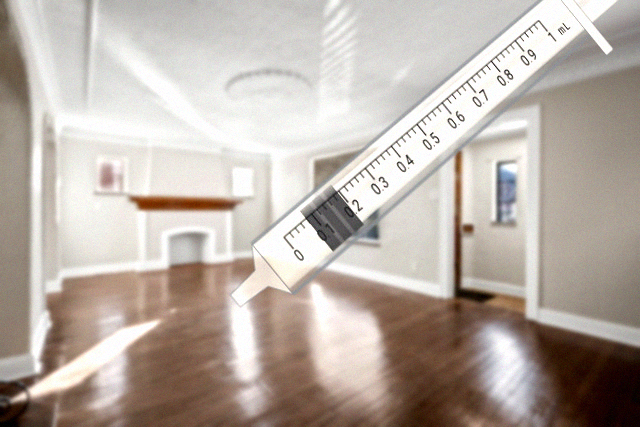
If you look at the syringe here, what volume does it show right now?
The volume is 0.08 mL
